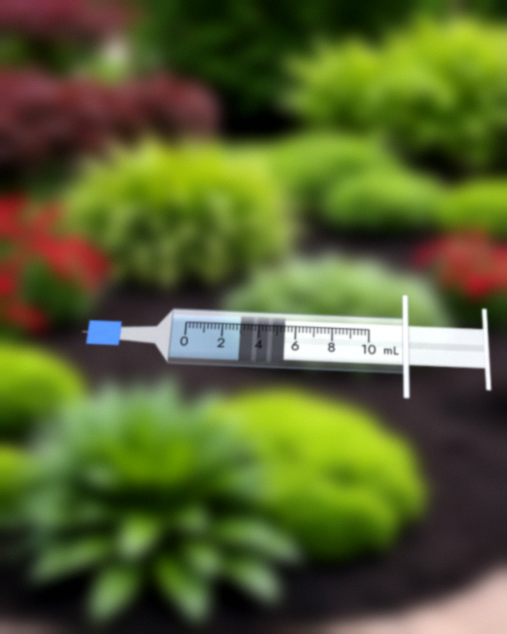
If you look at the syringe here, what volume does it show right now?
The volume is 3 mL
